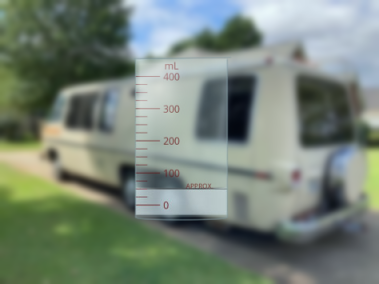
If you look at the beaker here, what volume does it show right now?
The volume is 50 mL
